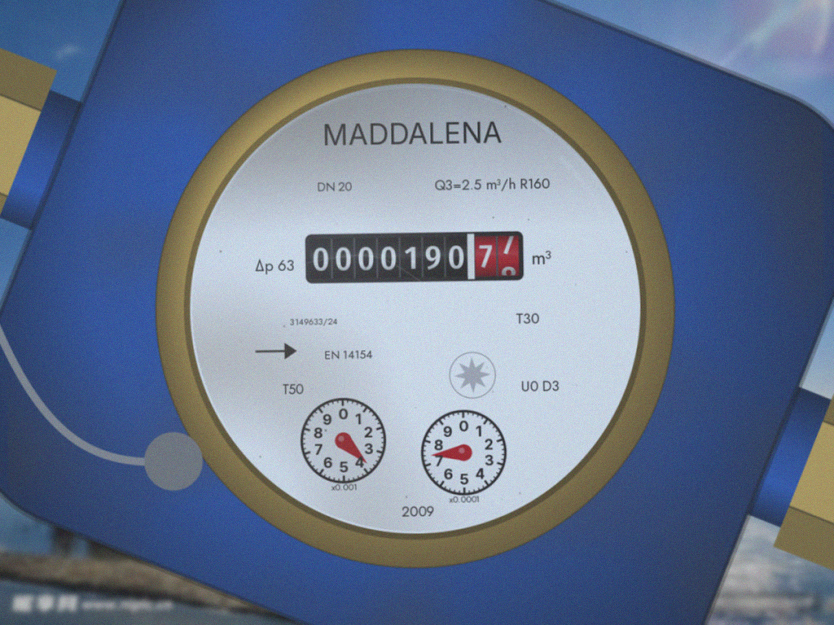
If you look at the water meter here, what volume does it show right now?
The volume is 190.7737 m³
